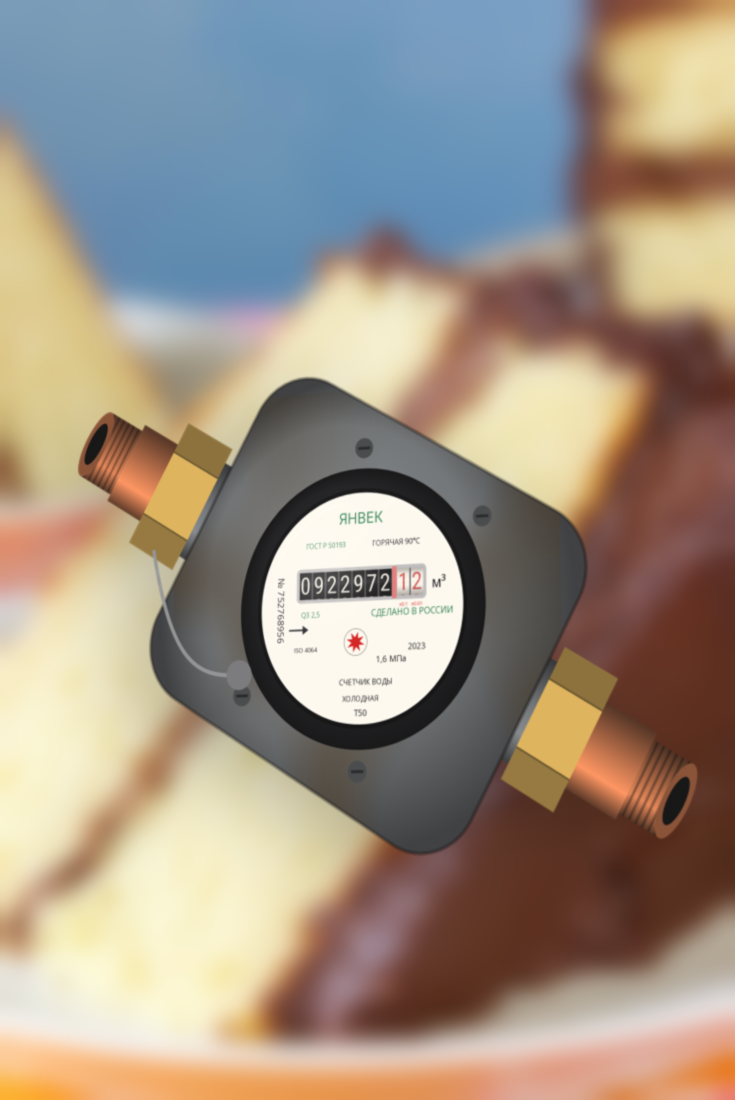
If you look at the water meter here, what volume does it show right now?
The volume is 922972.12 m³
